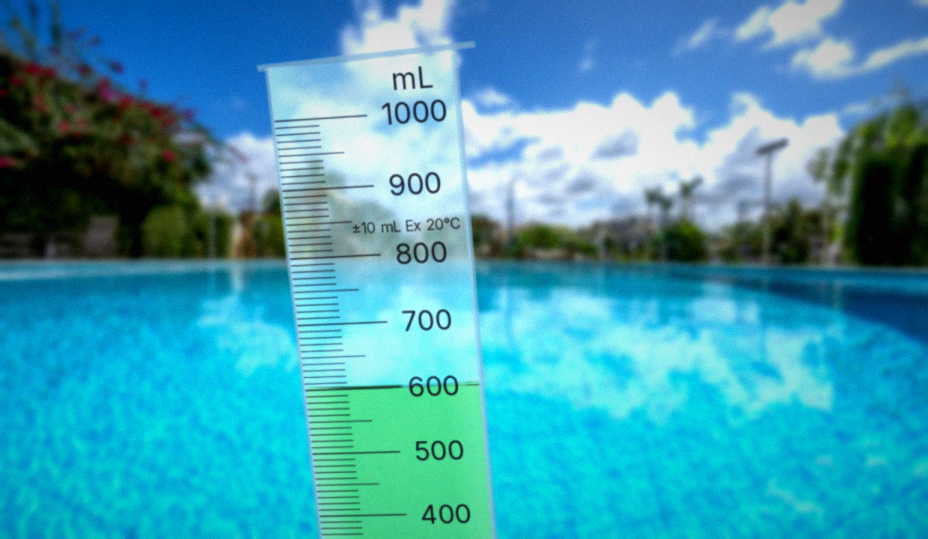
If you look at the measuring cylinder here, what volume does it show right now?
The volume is 600 mL
